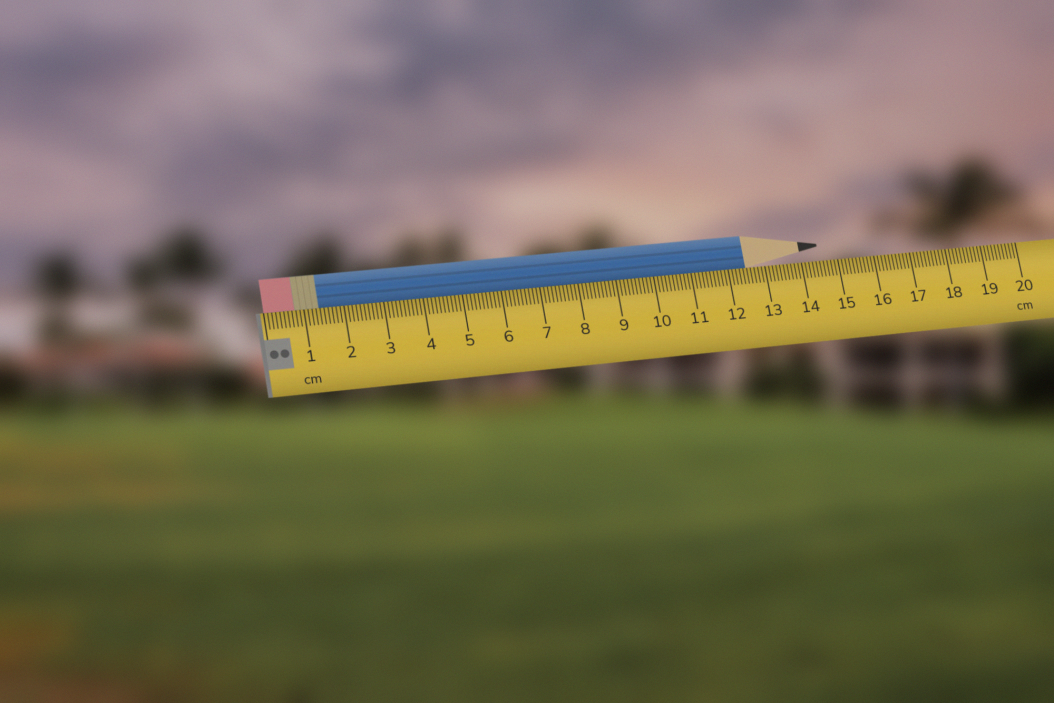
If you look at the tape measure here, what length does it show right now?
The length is 14.5 cm
